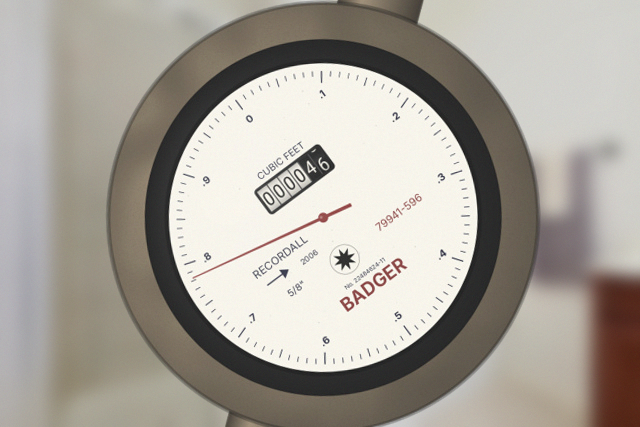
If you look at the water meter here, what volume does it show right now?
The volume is 45.78 ft³
